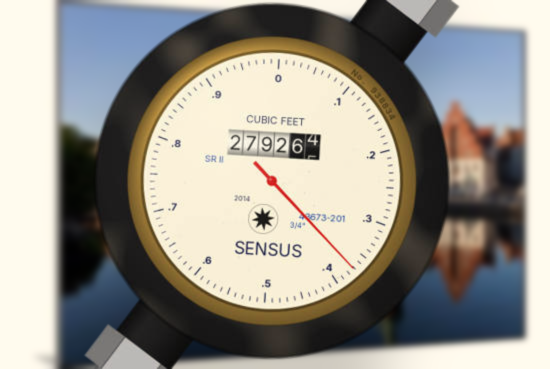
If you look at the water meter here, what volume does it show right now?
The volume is 279264.37 ft³
